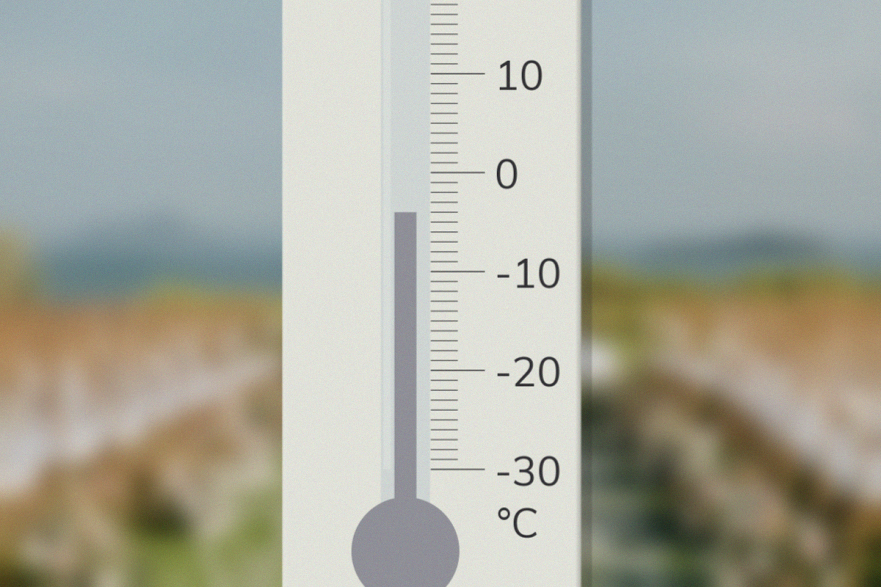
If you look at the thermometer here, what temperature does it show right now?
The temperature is -4 °C
